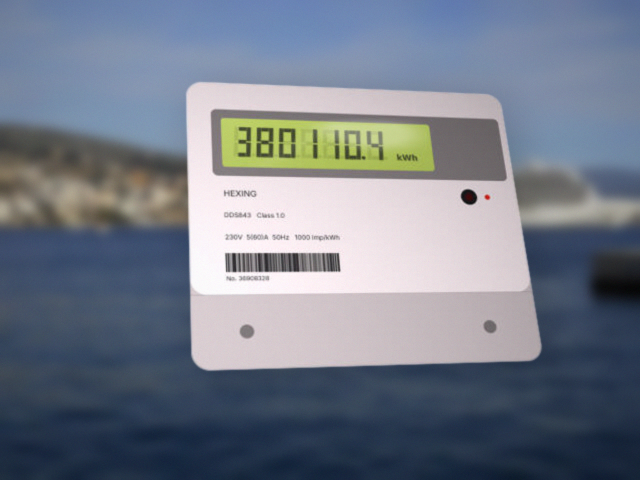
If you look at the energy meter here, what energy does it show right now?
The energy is 380110.4 kWh
